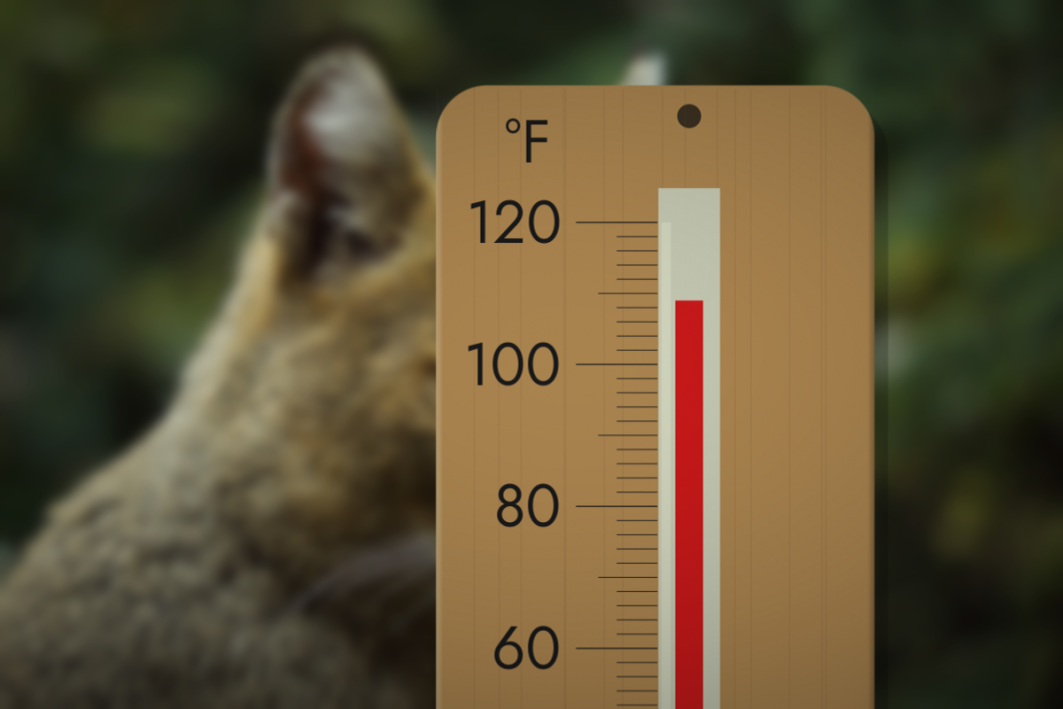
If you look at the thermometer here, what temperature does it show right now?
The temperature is 109 °F
